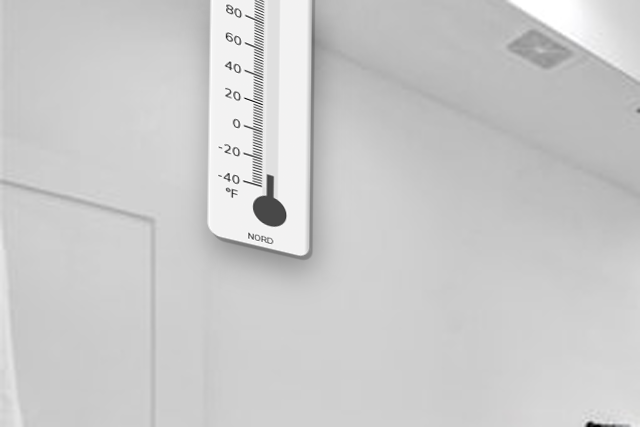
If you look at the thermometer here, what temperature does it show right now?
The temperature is -30 °F
